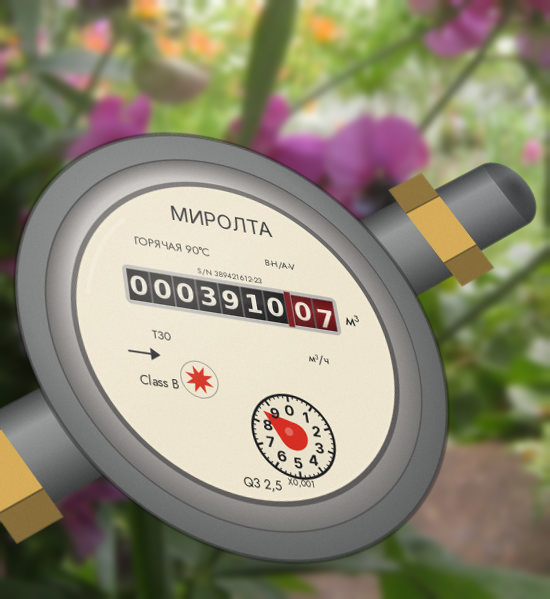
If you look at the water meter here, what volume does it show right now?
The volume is 3910.068 m³
